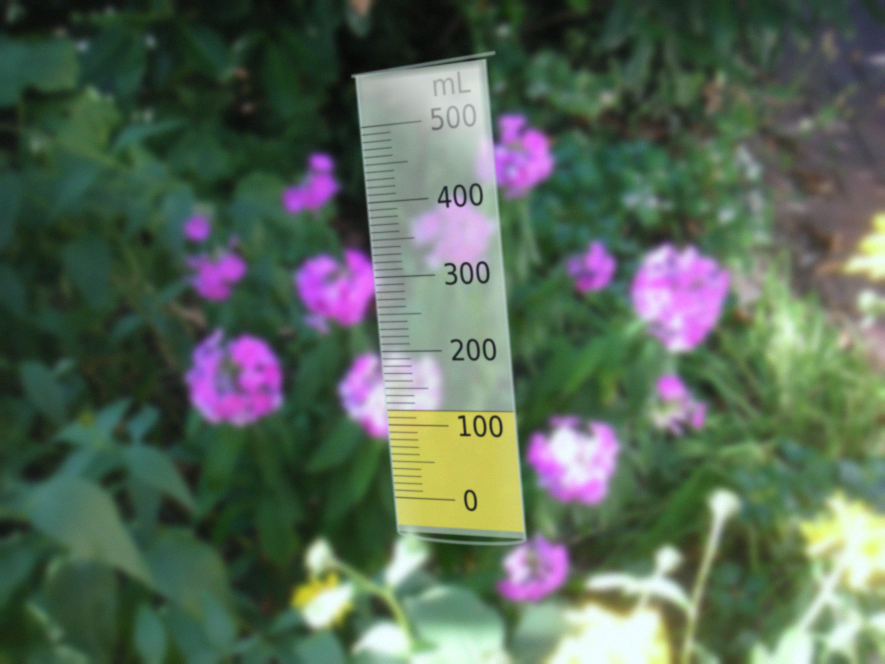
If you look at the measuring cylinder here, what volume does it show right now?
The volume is 120 mL
